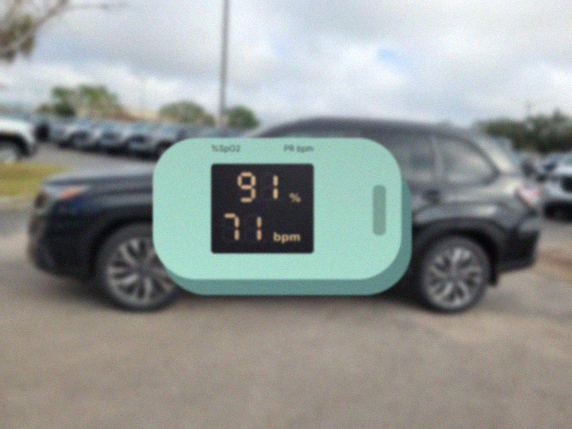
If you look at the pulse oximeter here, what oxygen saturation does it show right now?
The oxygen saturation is 91 %
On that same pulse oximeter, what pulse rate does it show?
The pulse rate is 71 bpm
